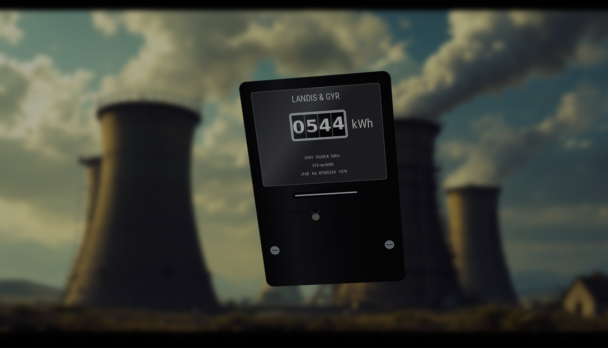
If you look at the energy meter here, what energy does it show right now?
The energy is 544 kWh
